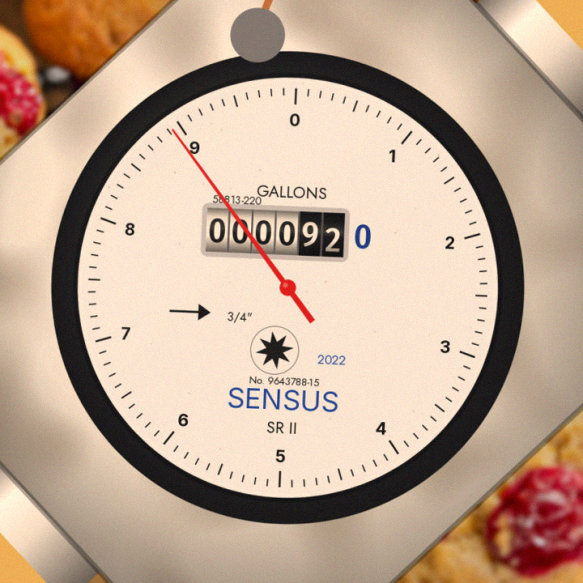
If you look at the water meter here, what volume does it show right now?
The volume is 918.9 gal
